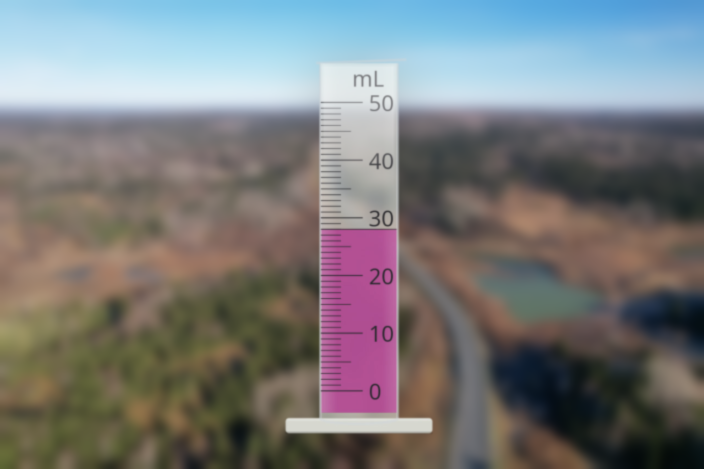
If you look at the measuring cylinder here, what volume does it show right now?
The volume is 28 mL
